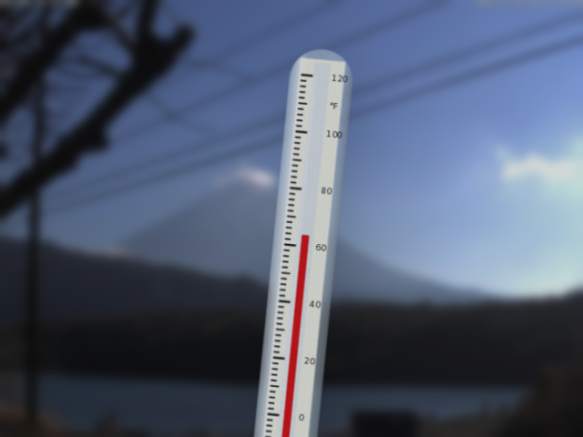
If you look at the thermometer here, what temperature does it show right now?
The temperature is 64 °F
